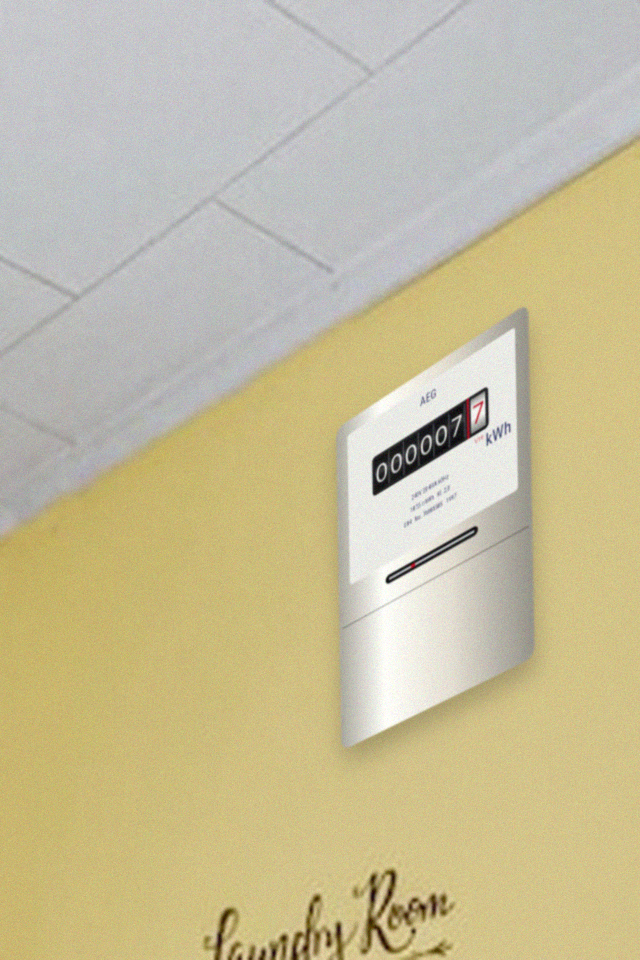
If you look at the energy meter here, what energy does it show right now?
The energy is 7.7 kWh
